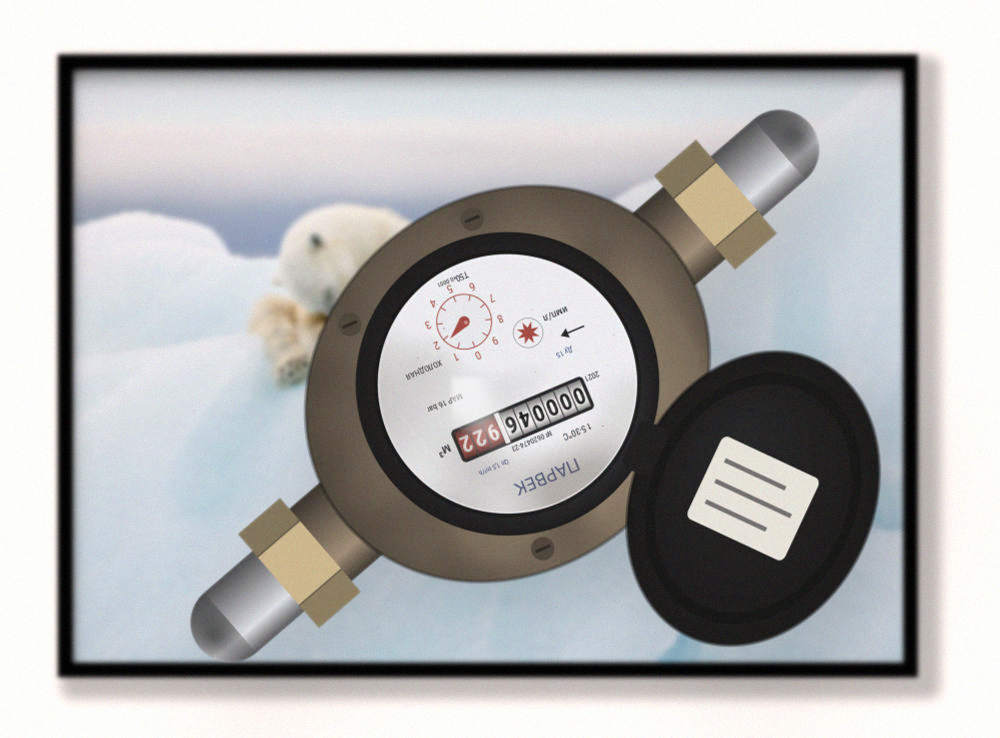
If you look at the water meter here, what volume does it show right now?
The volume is 46.9221 m³
